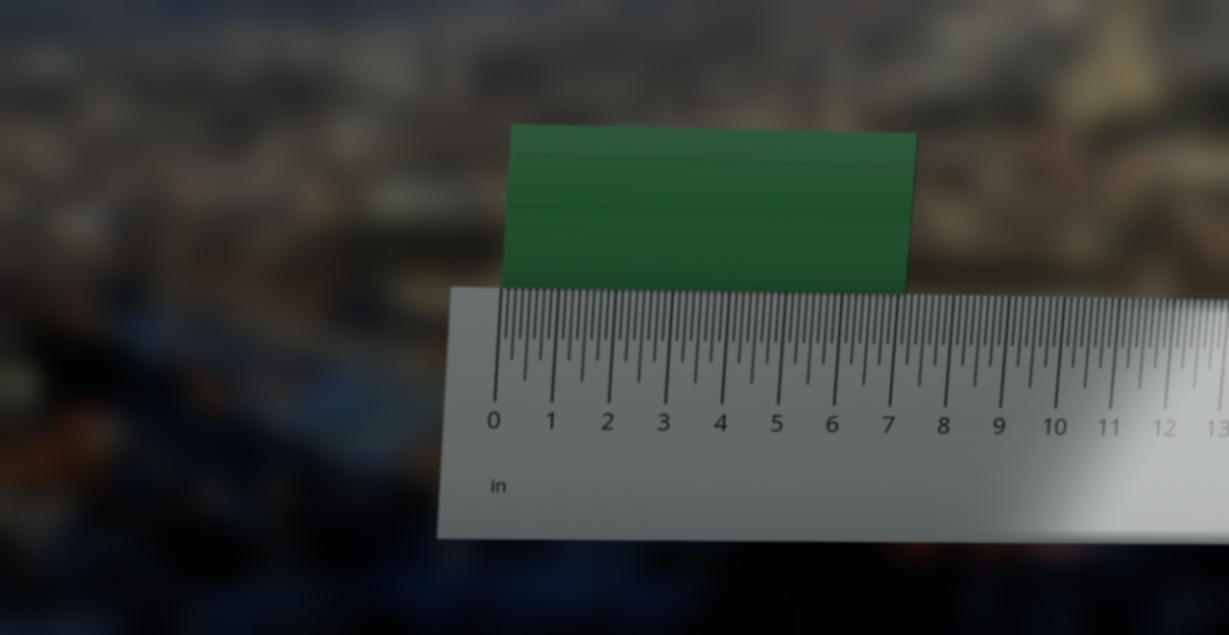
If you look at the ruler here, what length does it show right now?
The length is 7.125 in
